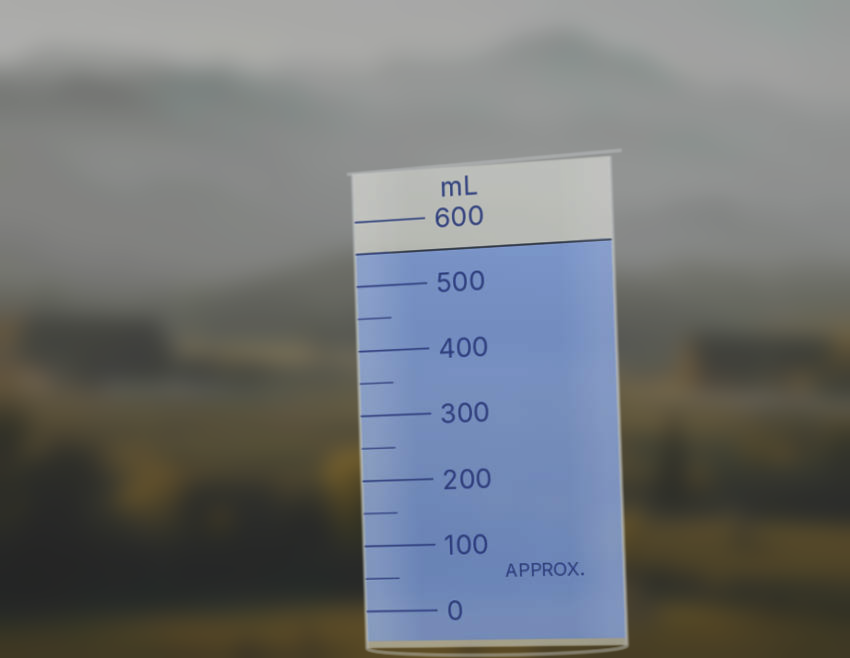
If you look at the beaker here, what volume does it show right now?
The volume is 550 mL
